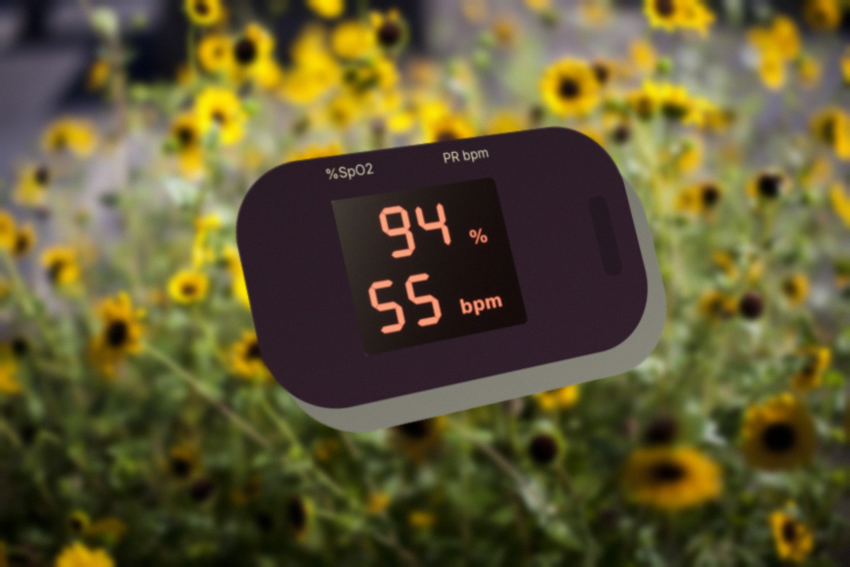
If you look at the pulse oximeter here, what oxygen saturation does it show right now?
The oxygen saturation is 94 %
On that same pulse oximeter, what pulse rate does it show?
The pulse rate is 55 bpm
